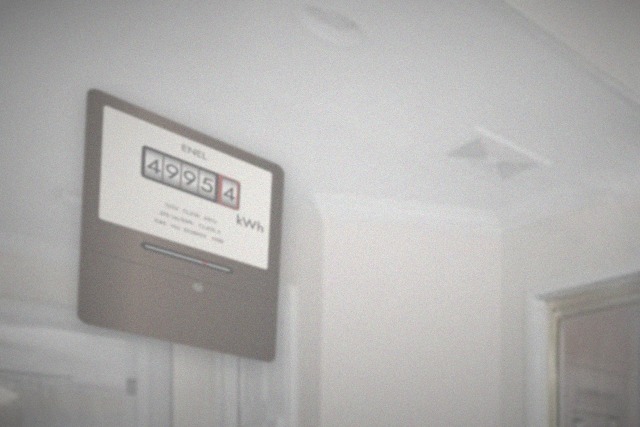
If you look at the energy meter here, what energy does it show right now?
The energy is 4995.4 kWh
